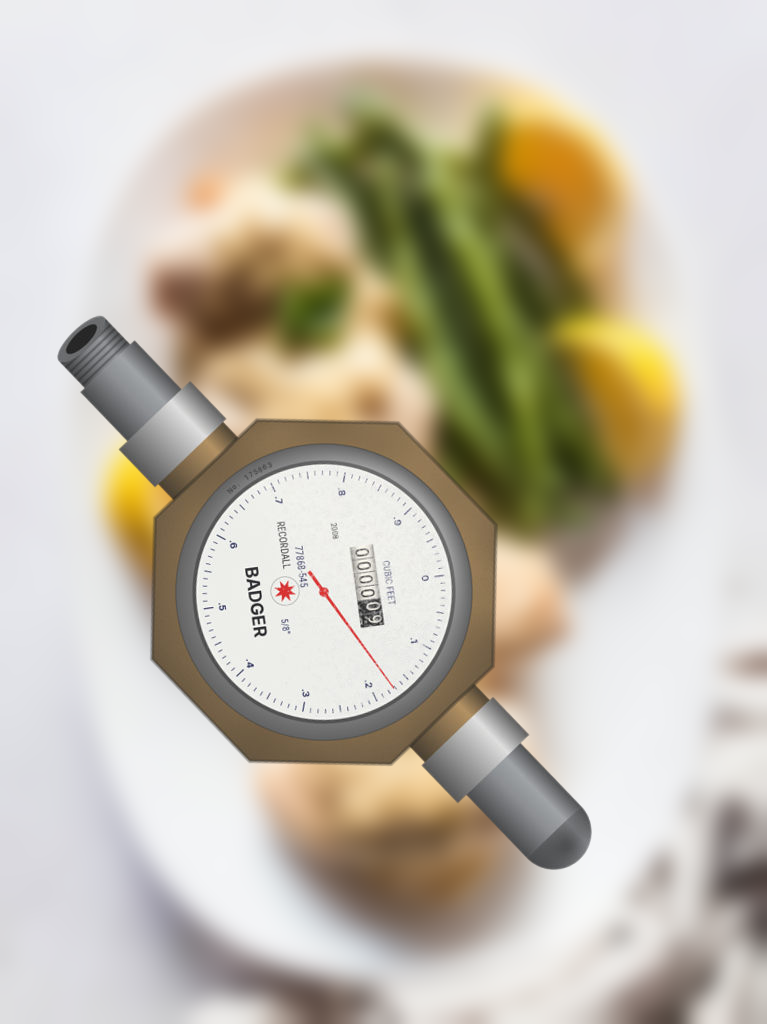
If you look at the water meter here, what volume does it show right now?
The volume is 9.17 ft³
